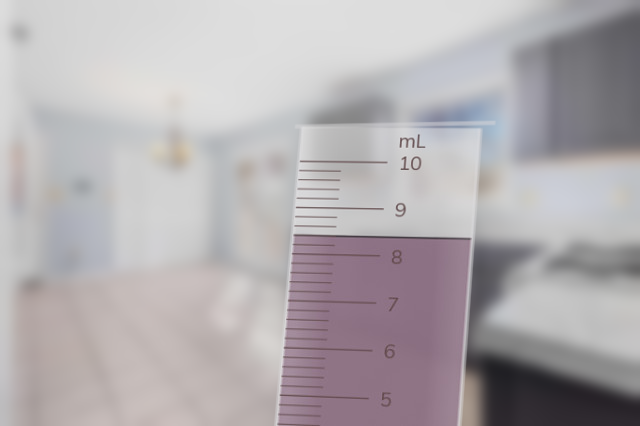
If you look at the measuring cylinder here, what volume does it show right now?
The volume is 8.4 mL
